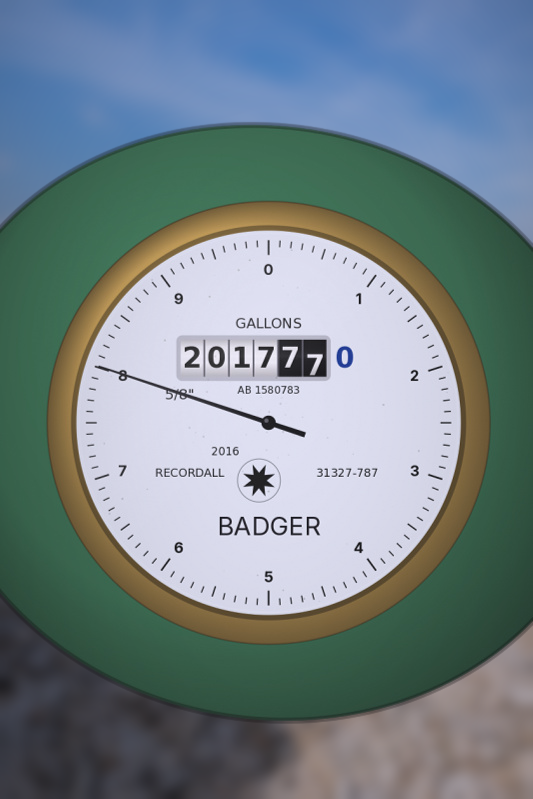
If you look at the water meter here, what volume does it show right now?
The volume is 2017768.0 gal
